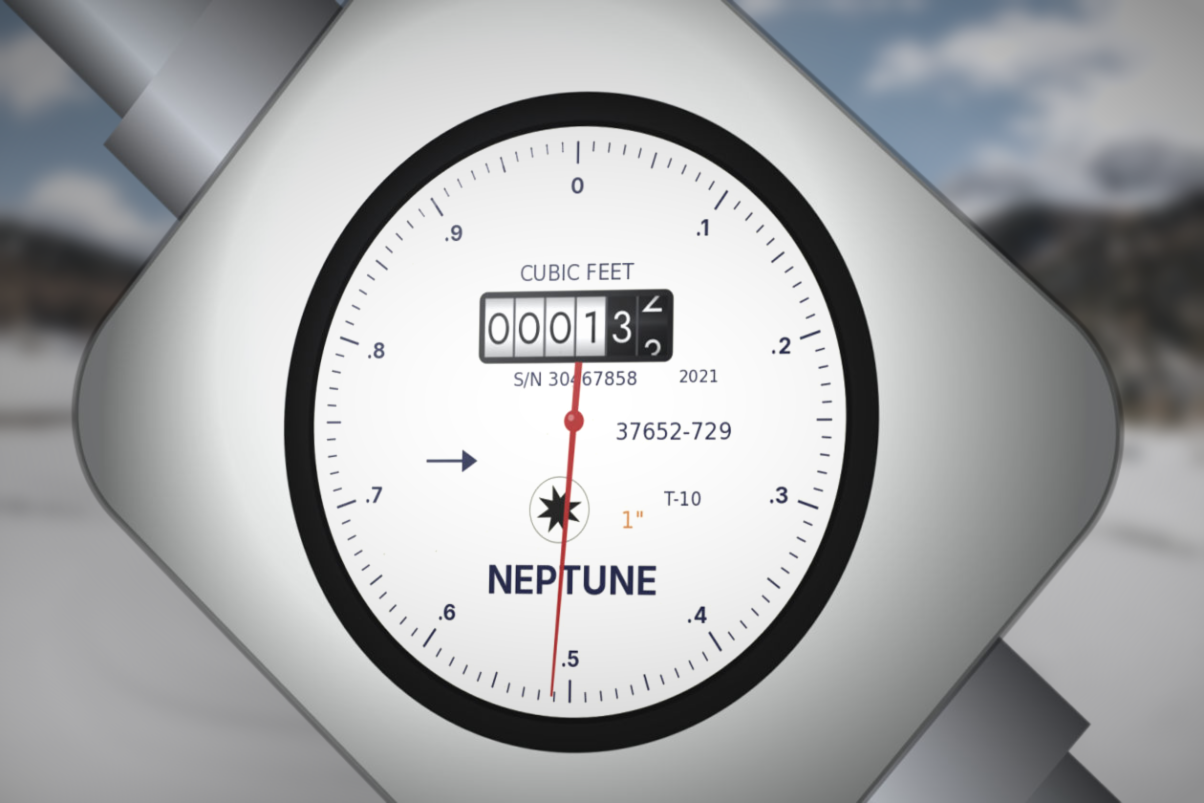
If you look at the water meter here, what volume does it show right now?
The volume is 132.51 ft³
